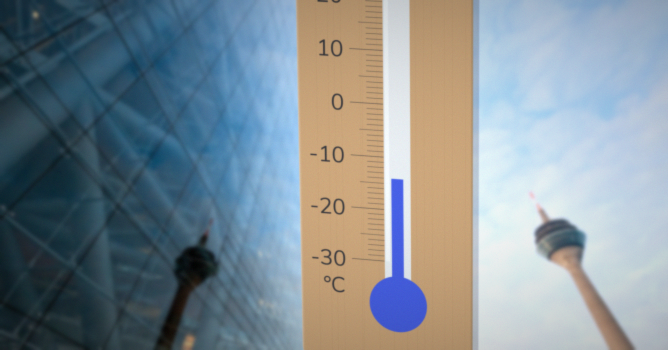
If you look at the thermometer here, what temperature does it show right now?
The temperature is -14 °C
